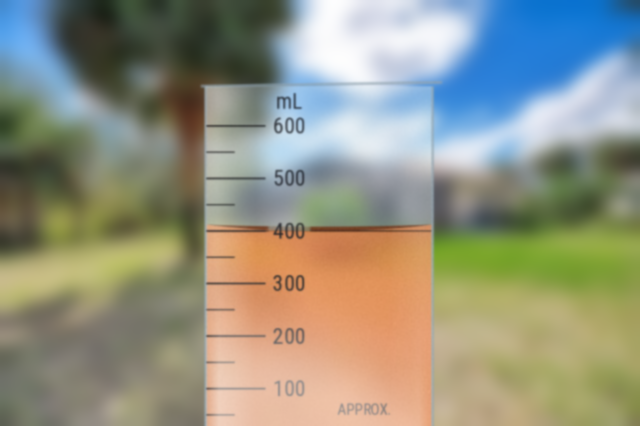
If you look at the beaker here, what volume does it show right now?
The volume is 400 mL
